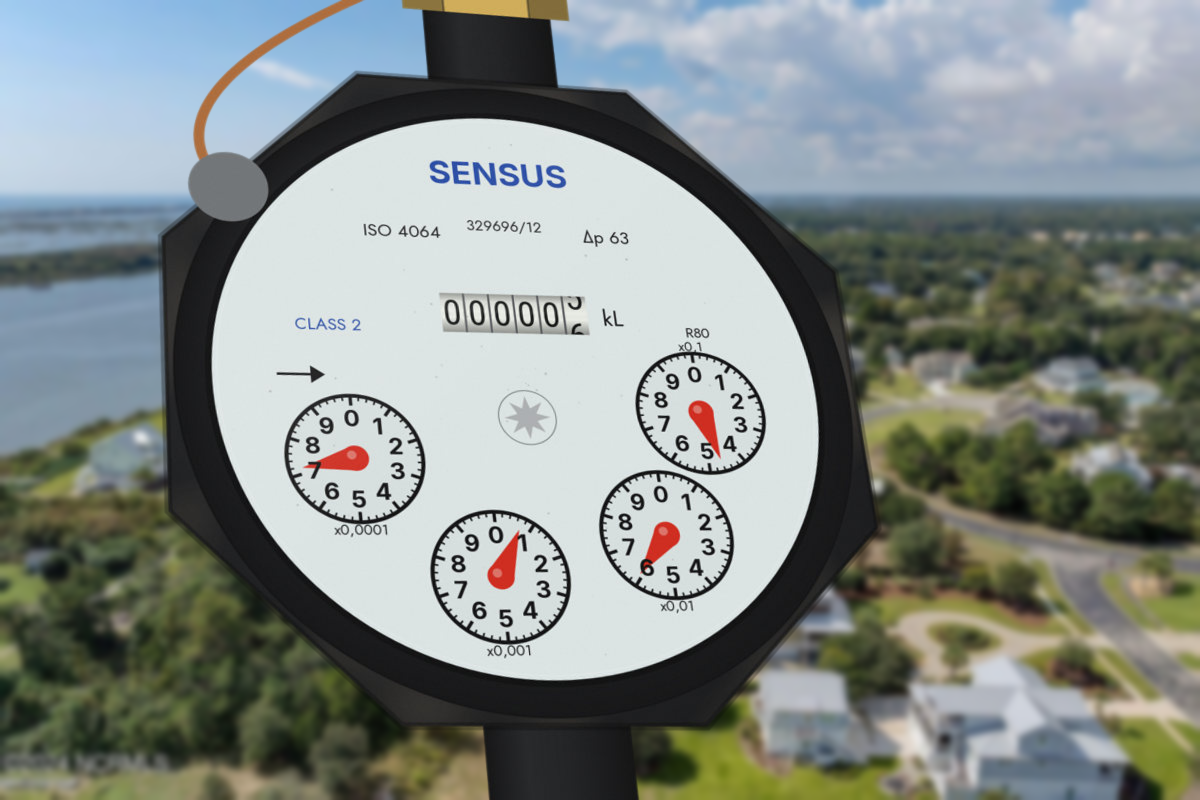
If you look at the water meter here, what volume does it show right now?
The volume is 5.4607 kL
